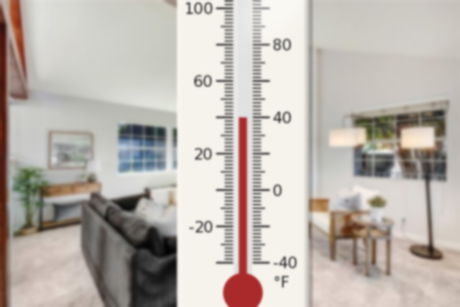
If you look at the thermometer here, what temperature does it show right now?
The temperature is 40 °F
